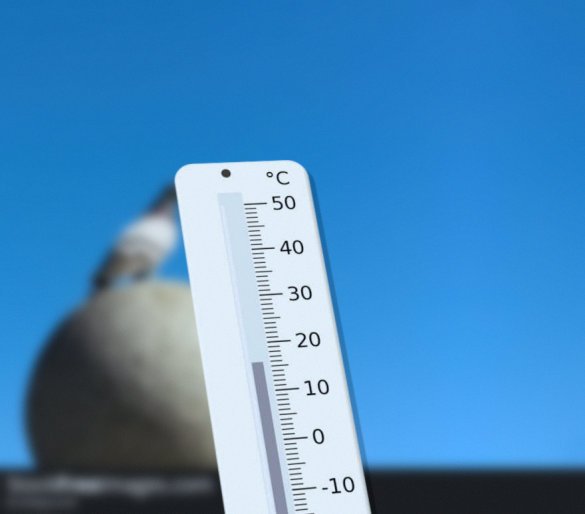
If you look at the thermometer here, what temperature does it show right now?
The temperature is 16 °C
